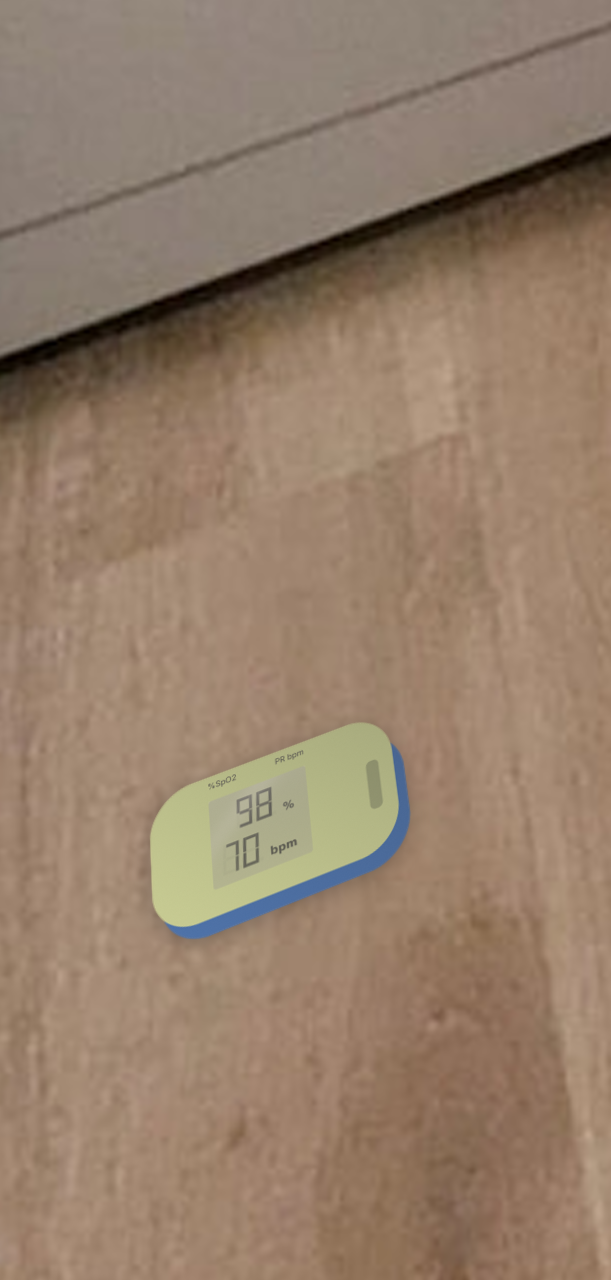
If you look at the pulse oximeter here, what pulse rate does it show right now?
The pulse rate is 70 bpm
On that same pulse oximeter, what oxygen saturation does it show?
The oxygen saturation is 98 %
